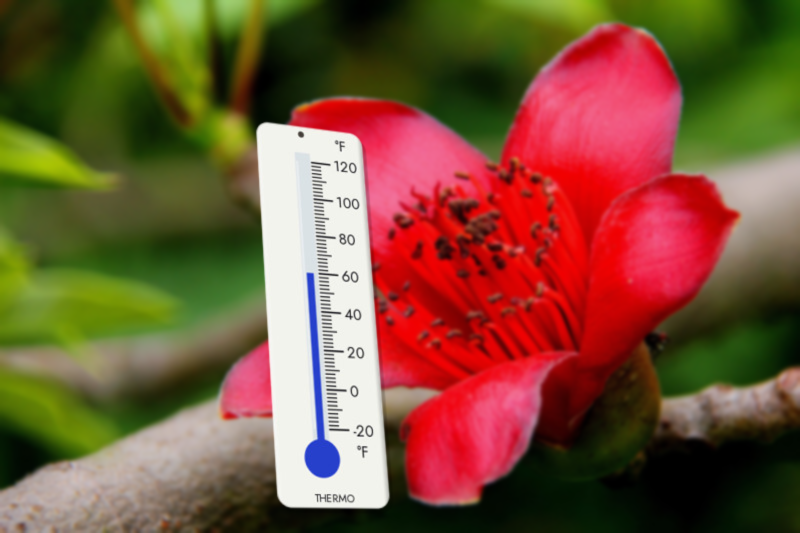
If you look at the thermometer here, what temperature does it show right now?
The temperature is 60 °F
